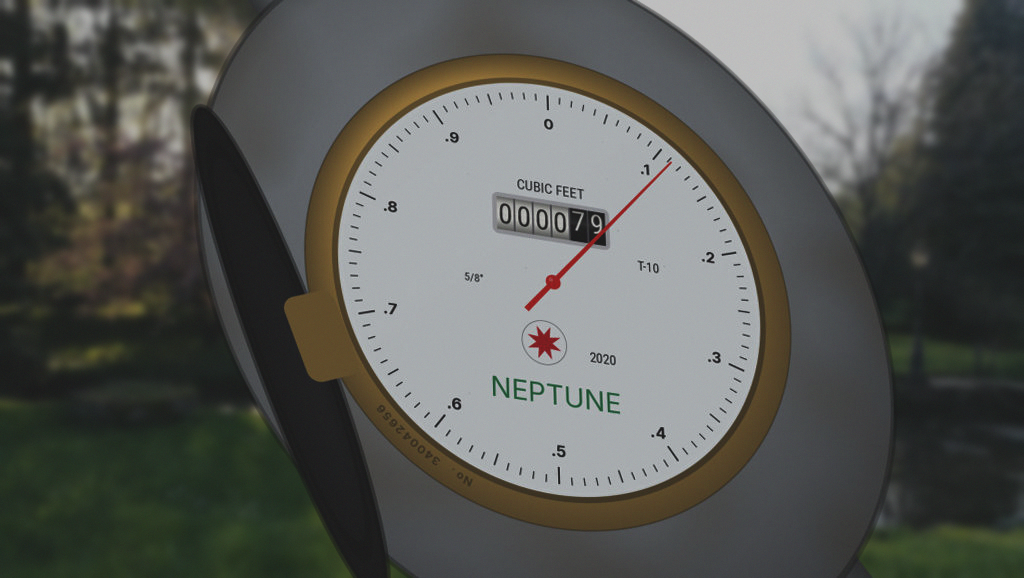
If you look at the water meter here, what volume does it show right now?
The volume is 79.11 ft³
